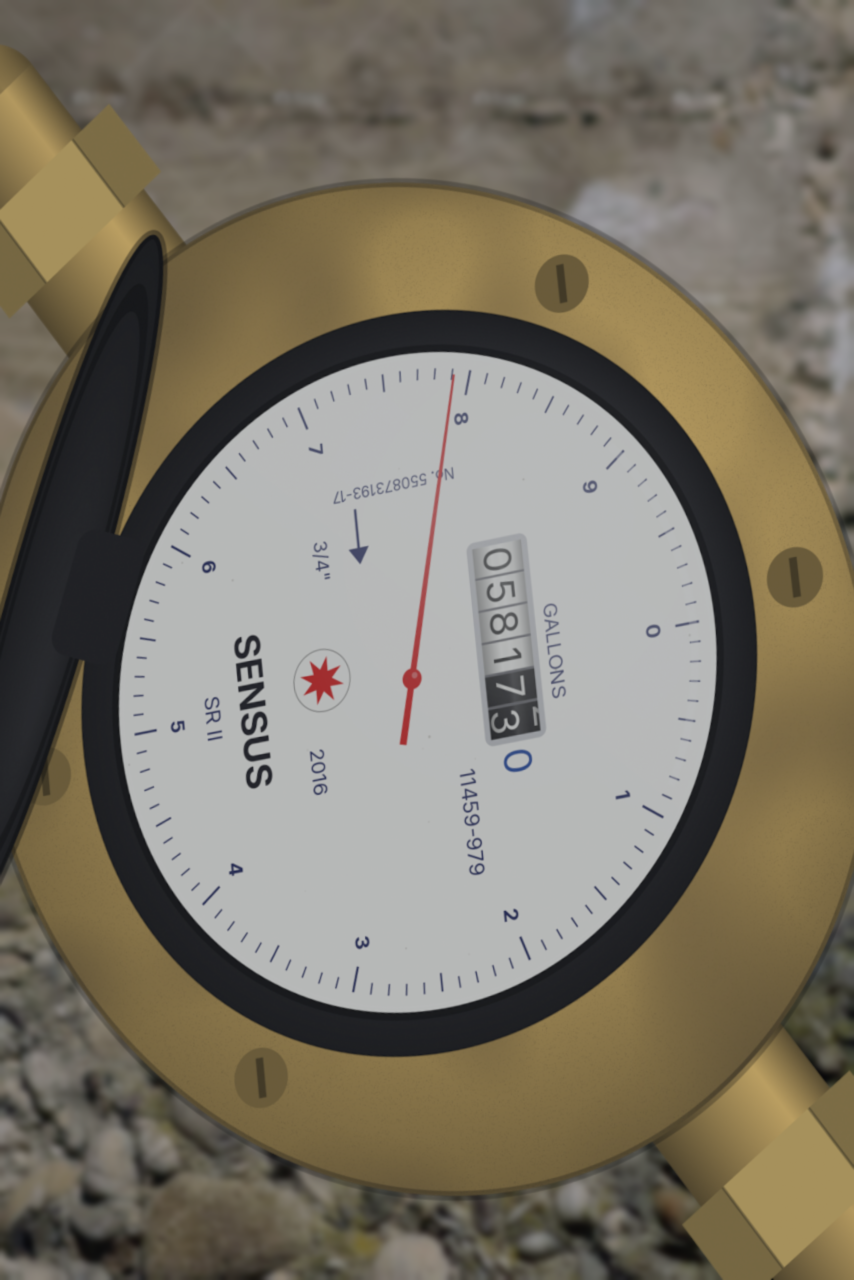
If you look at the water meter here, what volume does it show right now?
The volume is 581727.9 gal
